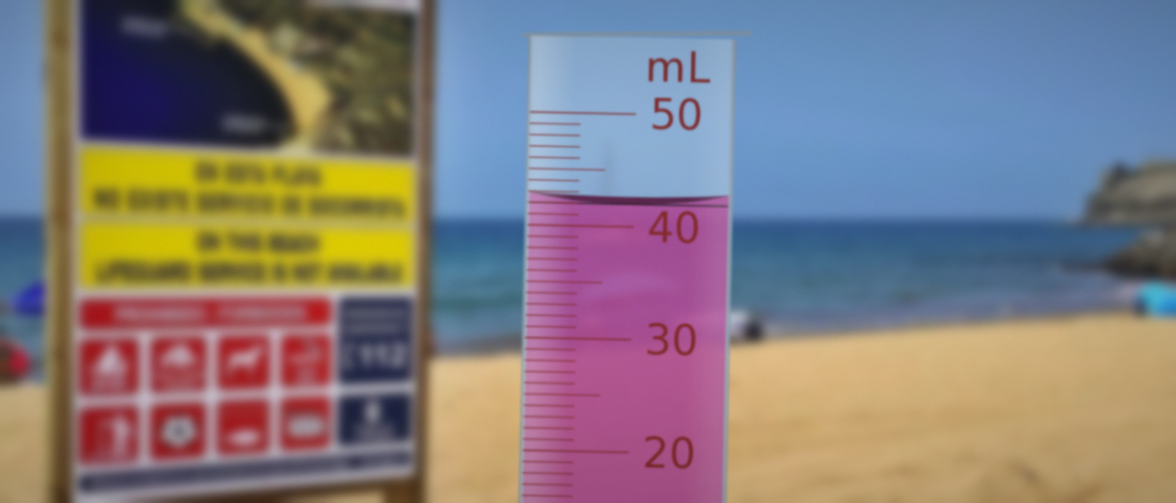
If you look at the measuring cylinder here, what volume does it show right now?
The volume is 42 mL
